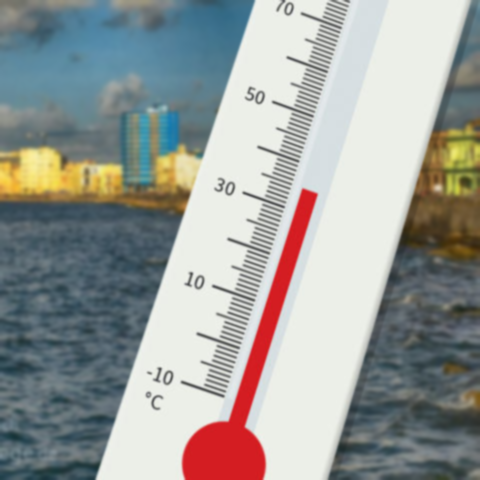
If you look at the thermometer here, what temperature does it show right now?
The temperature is 35 °C
